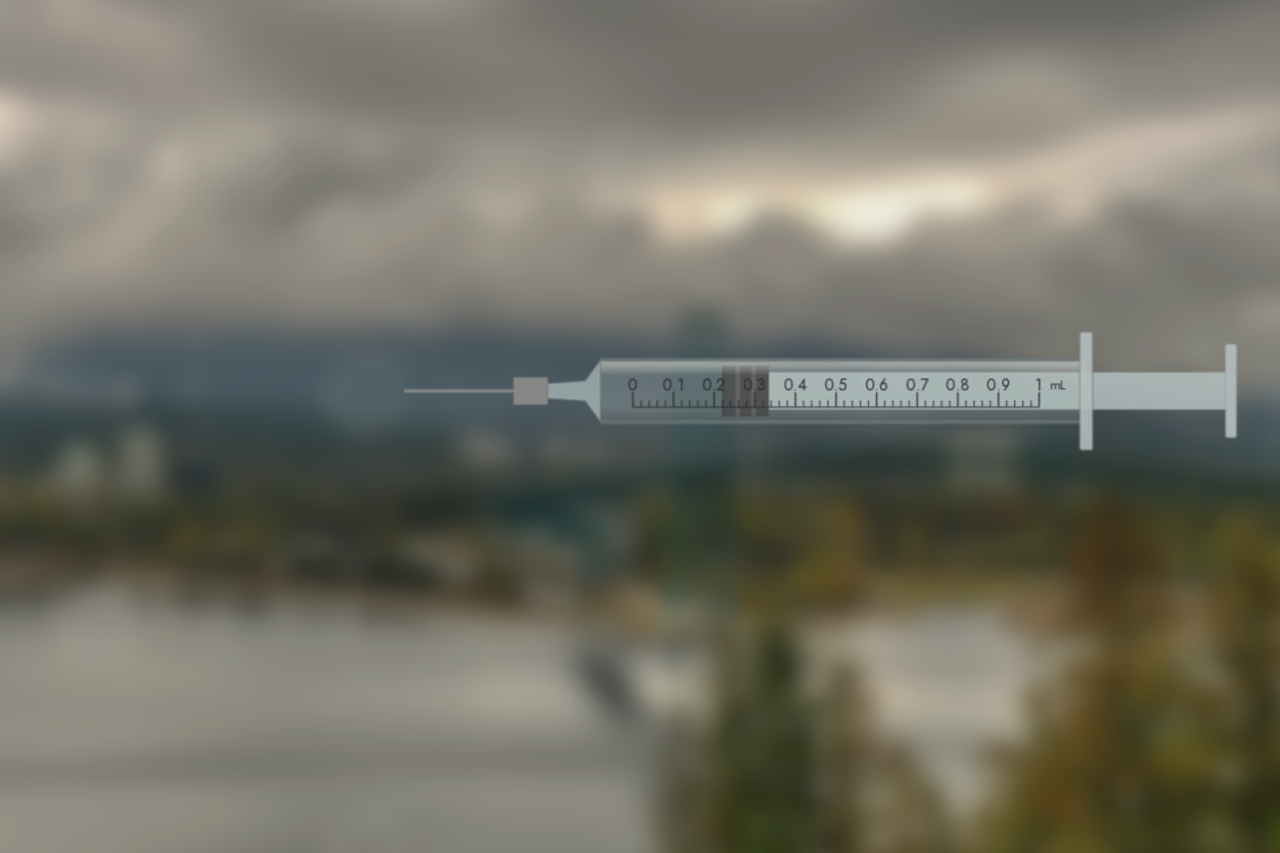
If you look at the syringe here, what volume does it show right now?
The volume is 0.22 mL
